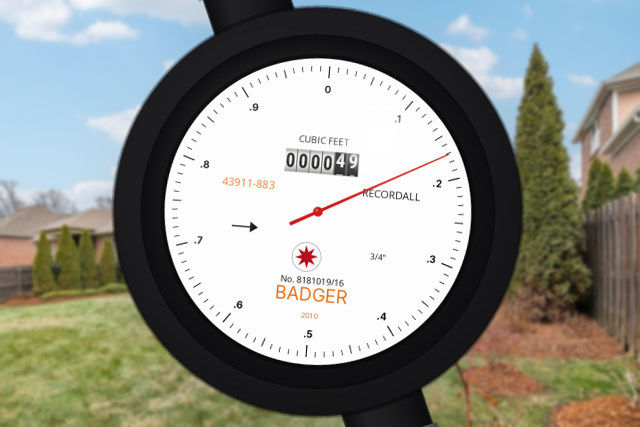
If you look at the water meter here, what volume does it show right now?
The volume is 49.17 ft³
